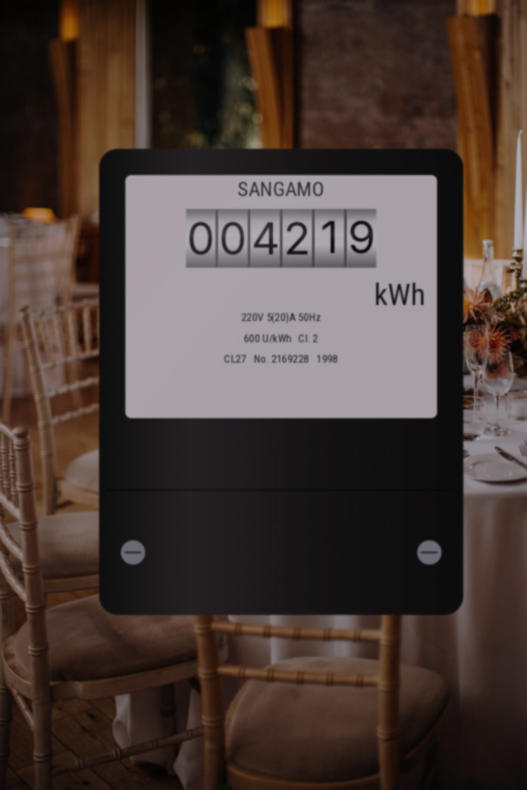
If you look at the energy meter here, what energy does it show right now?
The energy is 4219 kWh
